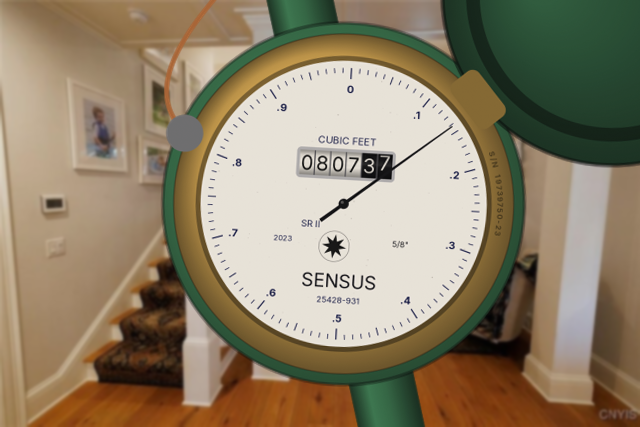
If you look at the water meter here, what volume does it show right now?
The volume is 80737.14 ft³
